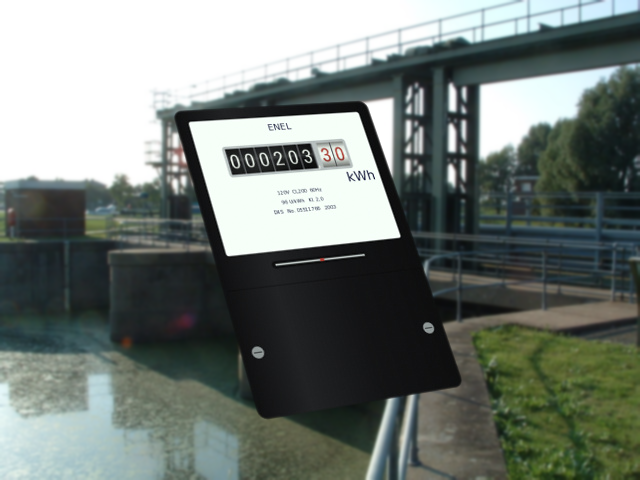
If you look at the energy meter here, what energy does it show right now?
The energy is 203.30 kWh
